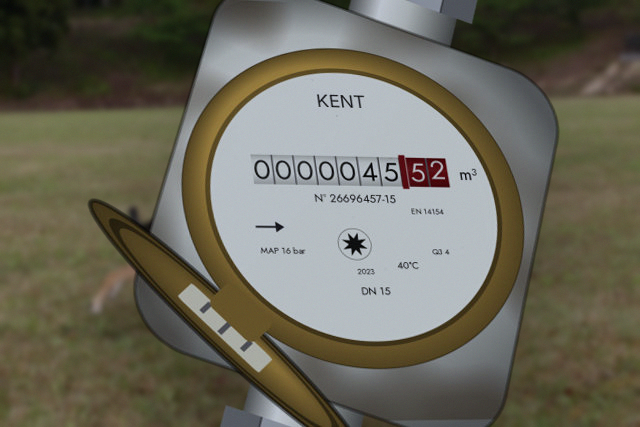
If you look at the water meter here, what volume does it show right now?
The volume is 45.52 m³
